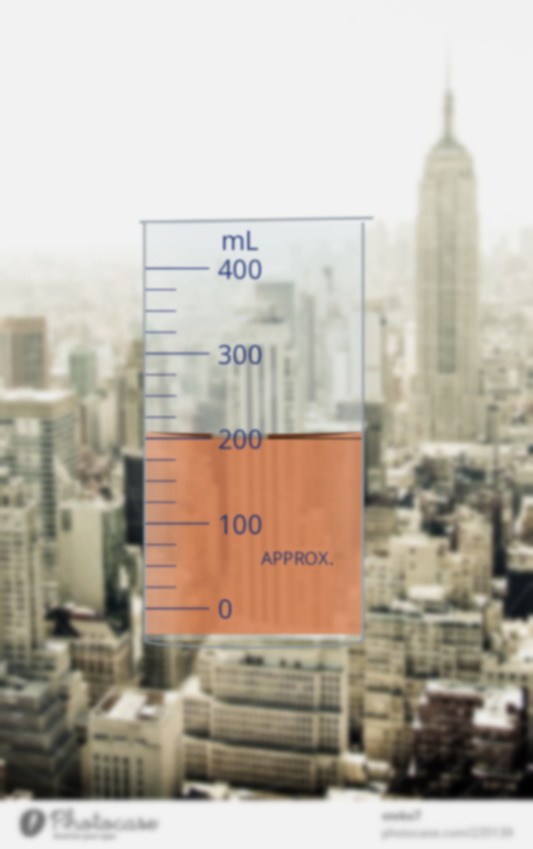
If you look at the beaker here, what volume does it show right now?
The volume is 200 mL
